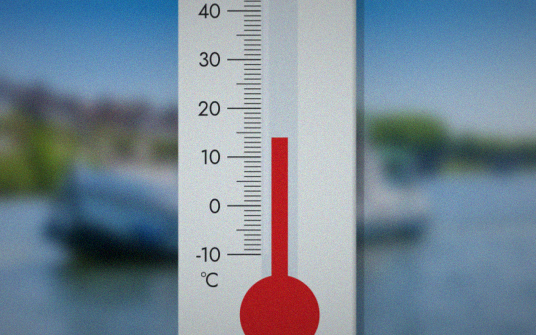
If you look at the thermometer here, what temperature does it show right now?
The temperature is 14 °C
